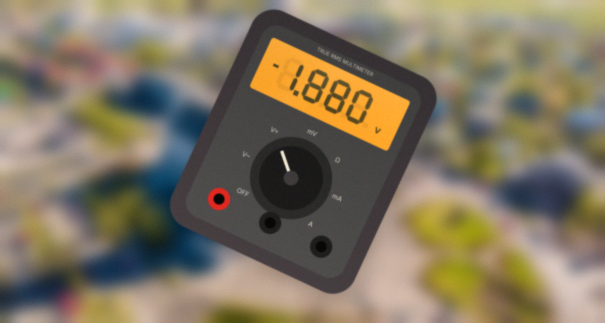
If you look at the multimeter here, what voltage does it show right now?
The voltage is -1.880 V
